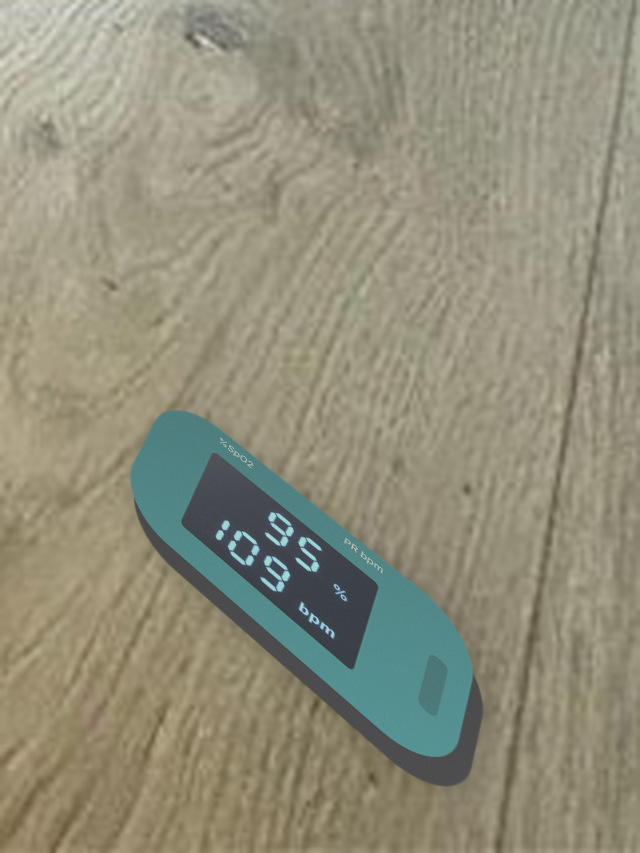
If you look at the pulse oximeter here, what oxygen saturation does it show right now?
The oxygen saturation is 95 %
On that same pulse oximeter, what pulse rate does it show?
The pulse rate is 109 bpm
